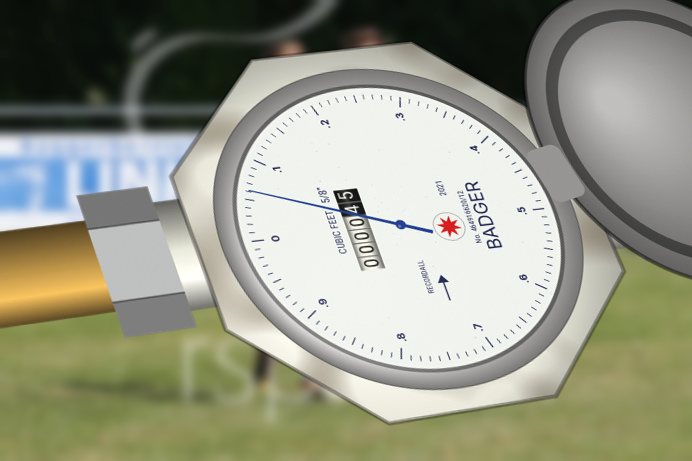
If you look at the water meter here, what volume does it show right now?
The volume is 45.06 ft³
